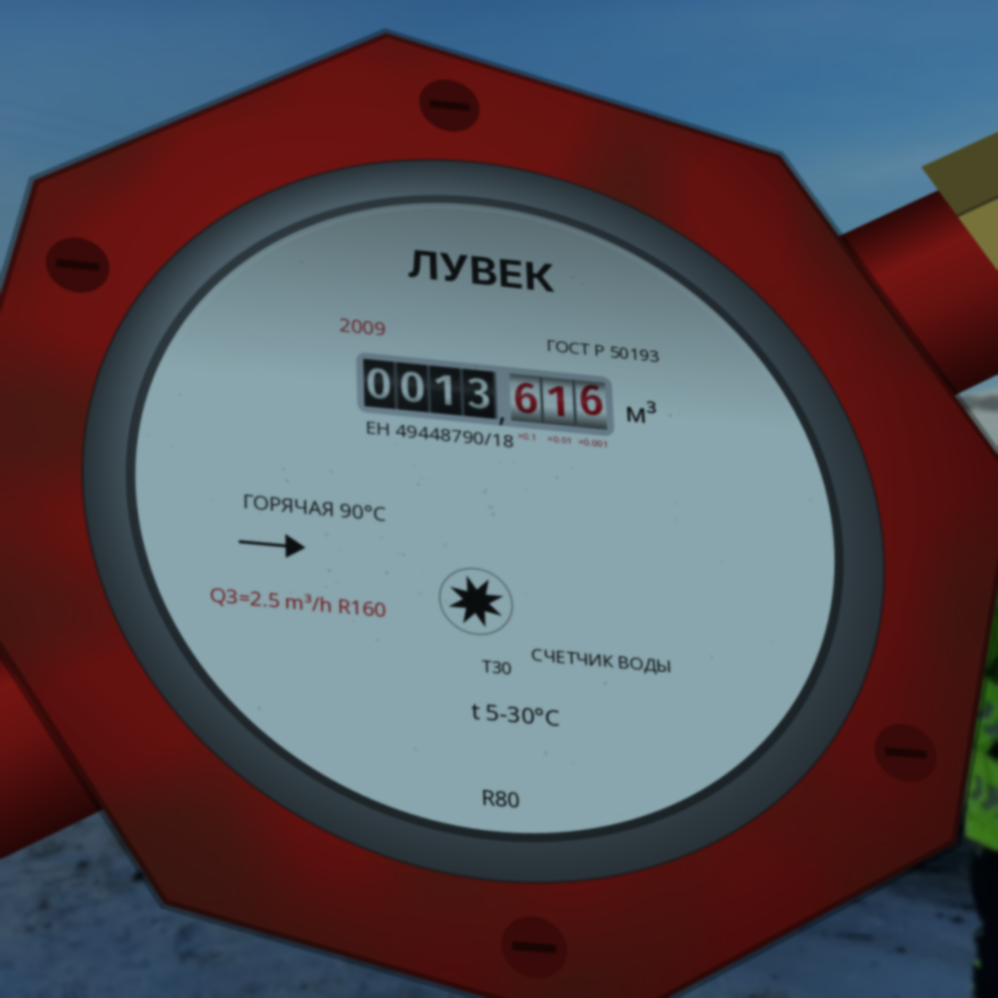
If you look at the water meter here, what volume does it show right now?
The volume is 13.616 m³
